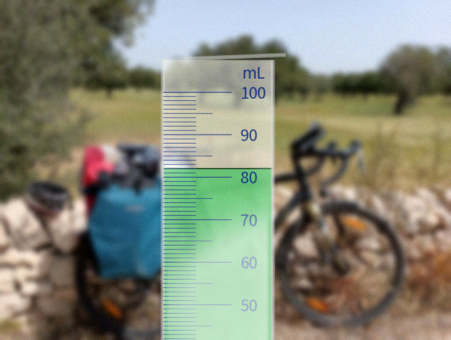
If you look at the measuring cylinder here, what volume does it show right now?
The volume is 82 mL
